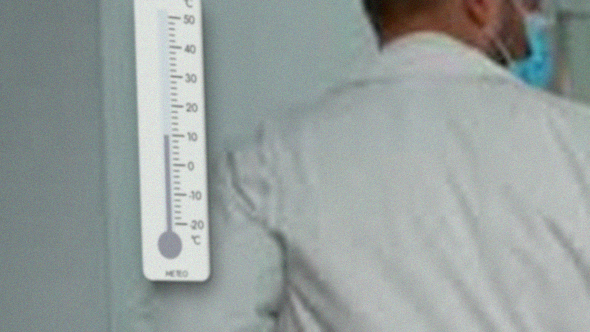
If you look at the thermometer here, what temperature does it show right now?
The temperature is 10 °C
